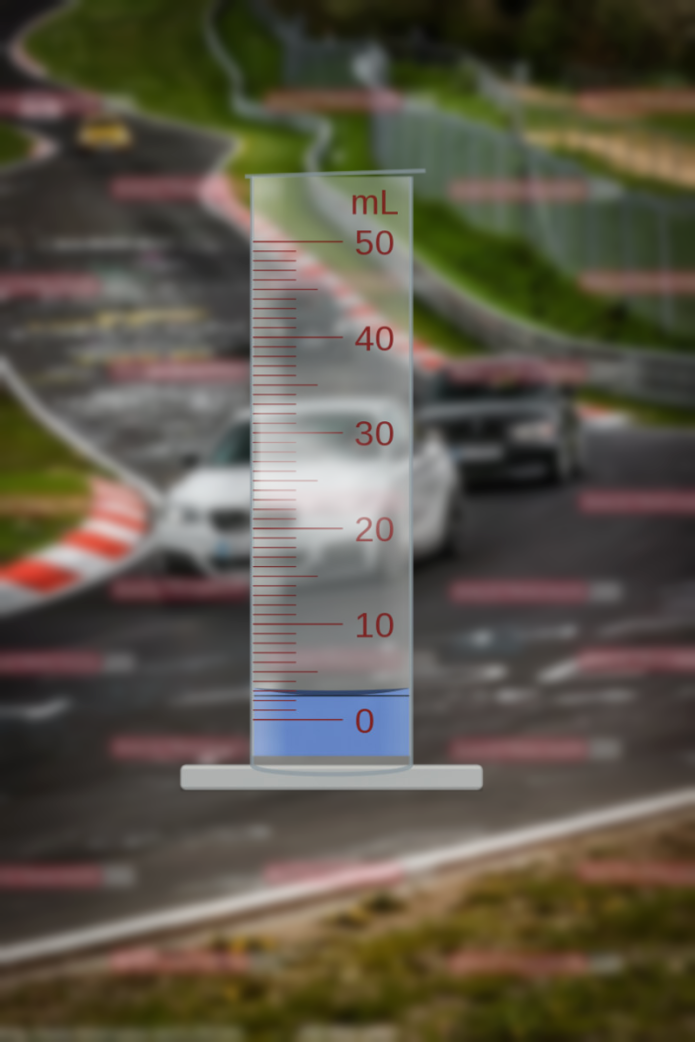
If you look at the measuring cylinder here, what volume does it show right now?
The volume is 2.5 mL
